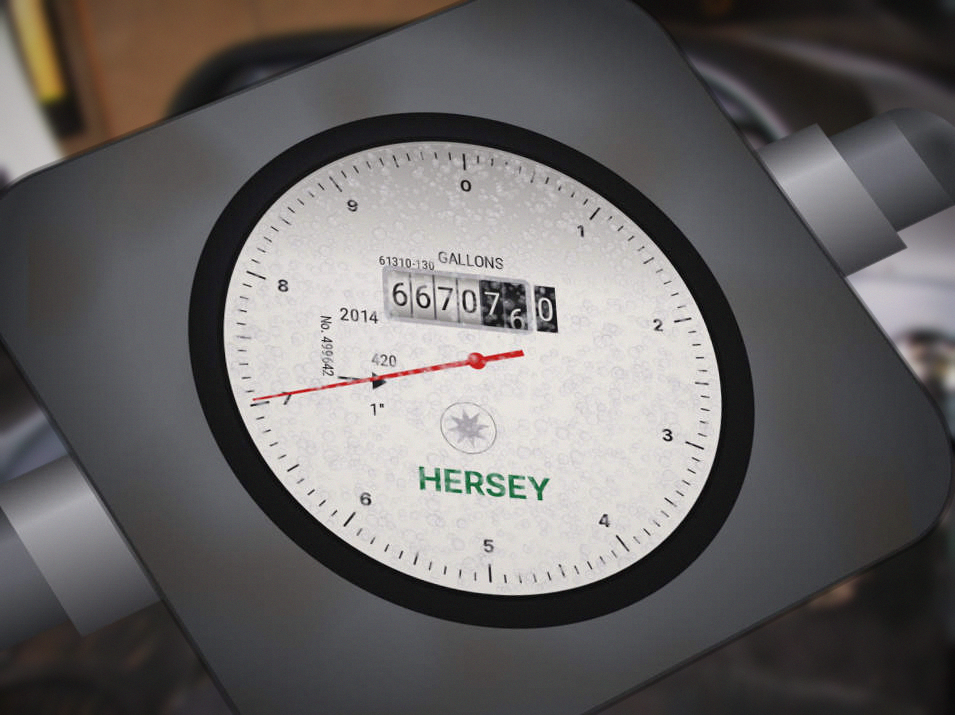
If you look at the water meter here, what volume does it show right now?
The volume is 6670757.0 gal
